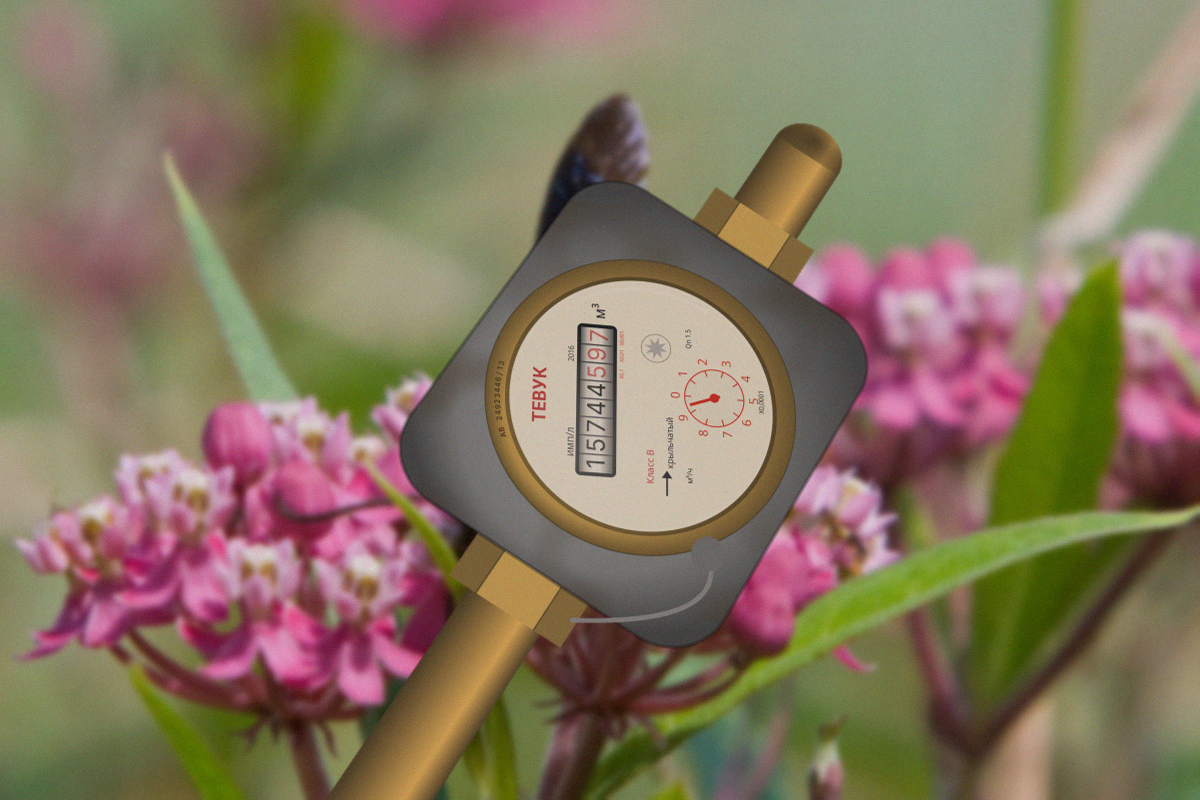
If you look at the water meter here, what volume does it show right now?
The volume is 15744.5969 m³
